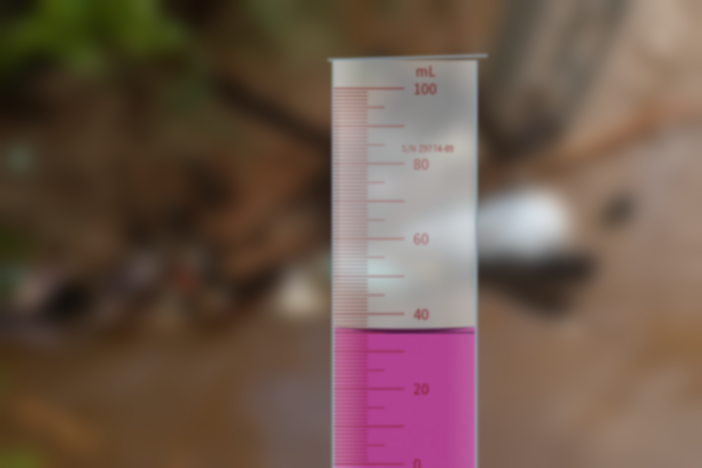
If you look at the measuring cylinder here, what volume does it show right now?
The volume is 35 mL
